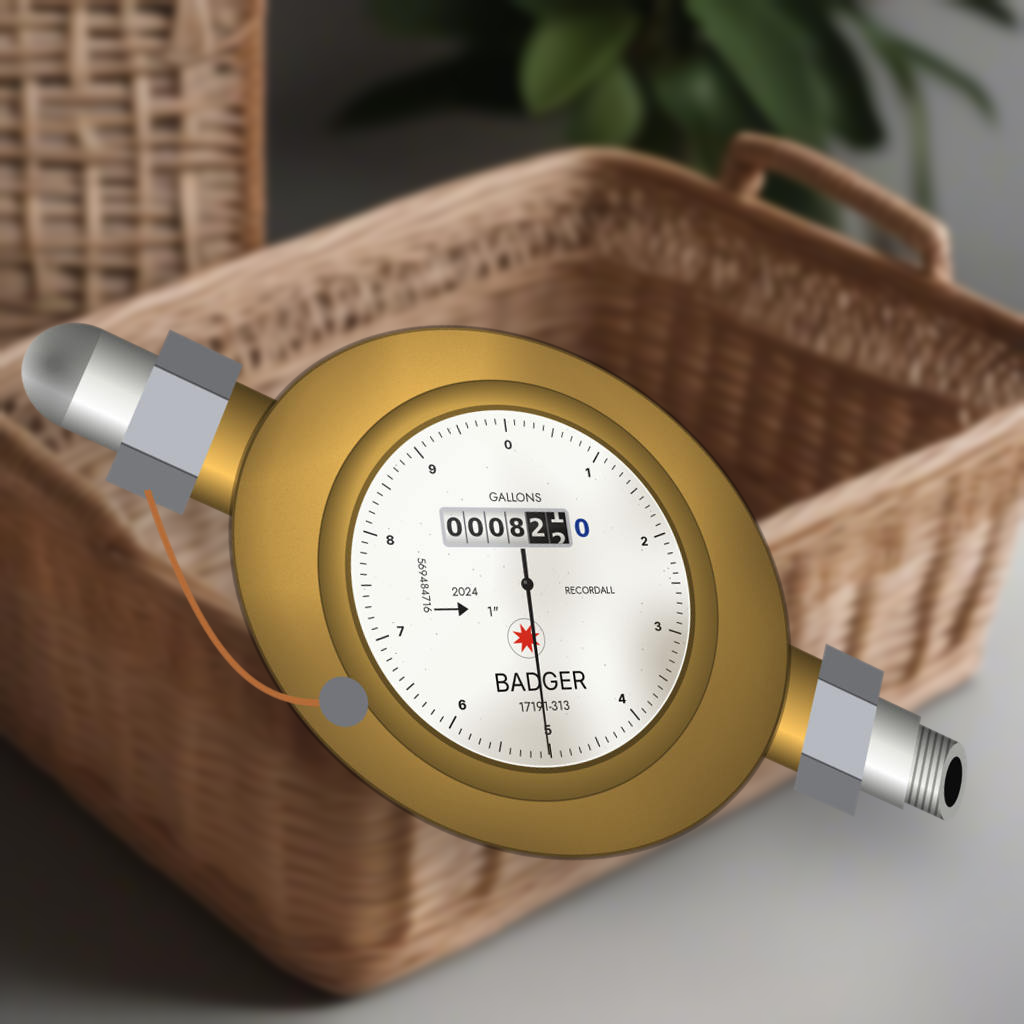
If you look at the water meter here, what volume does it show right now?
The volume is 8215.0 gal
